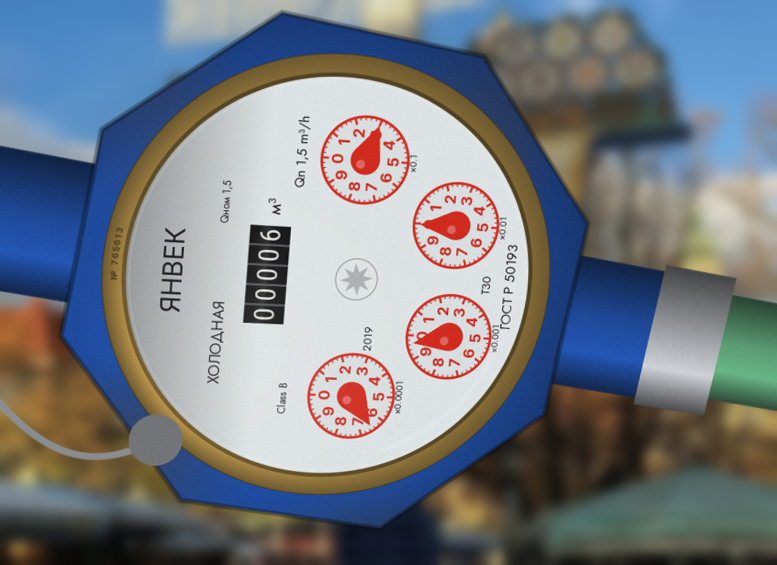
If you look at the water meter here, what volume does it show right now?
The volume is 6.2996 m³
